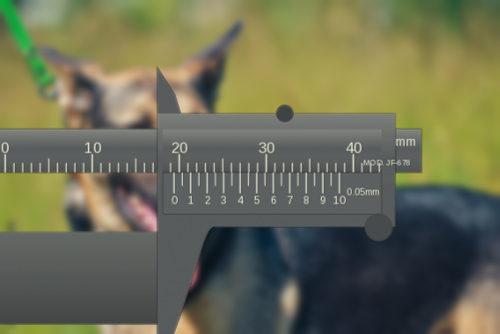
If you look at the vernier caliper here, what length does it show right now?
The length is 19.4 mm
